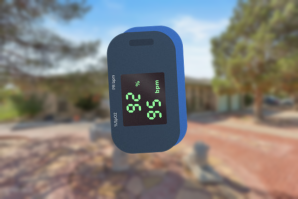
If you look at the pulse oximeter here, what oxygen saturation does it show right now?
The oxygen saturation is 92 %
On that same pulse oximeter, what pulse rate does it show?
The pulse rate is 95 bpm
